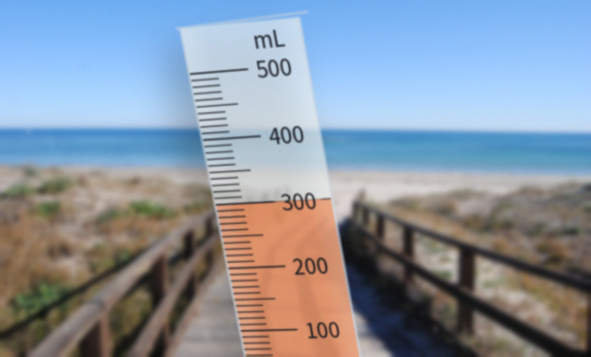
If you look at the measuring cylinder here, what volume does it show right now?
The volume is 300 mL
